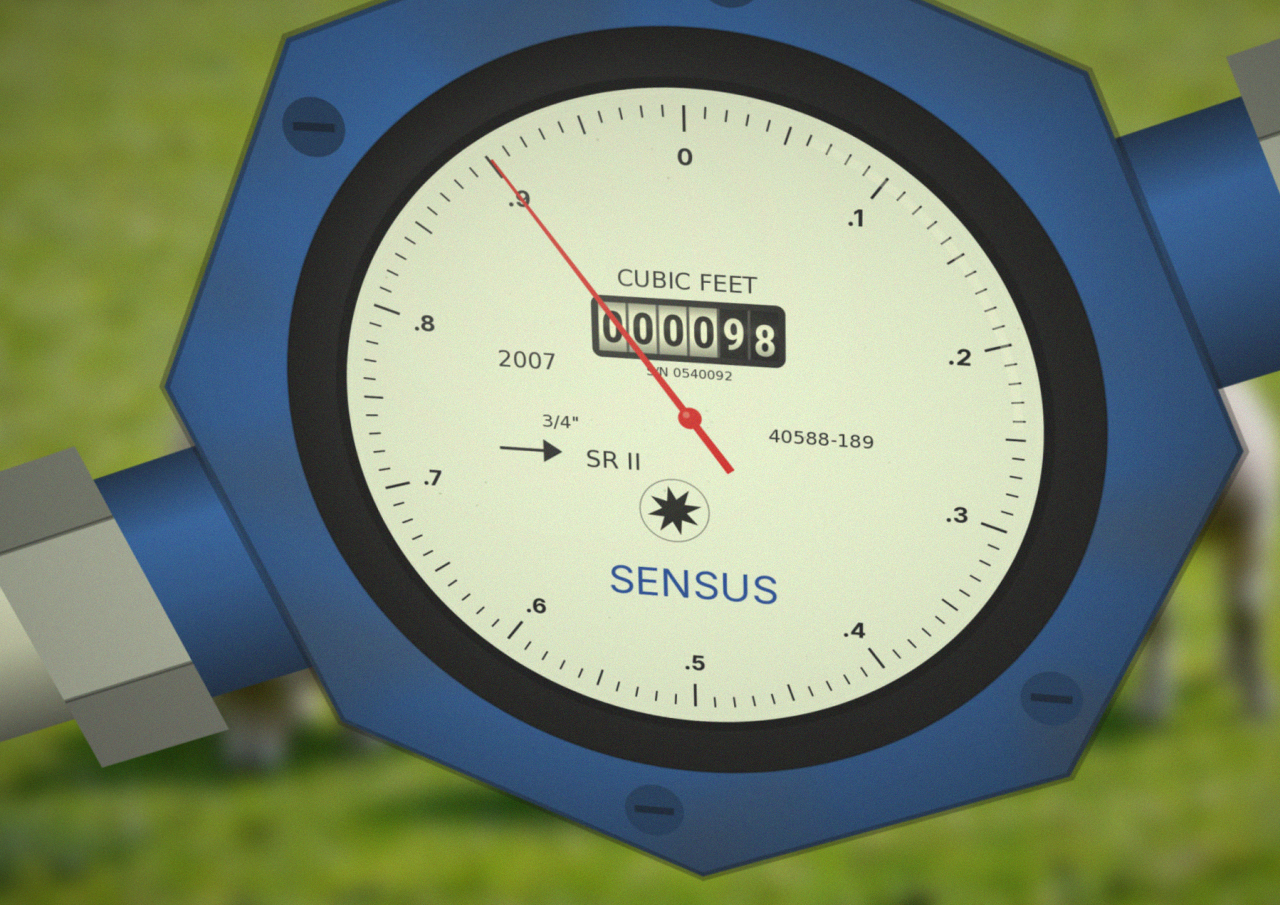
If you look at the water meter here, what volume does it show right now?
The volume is 97.90 ft³
